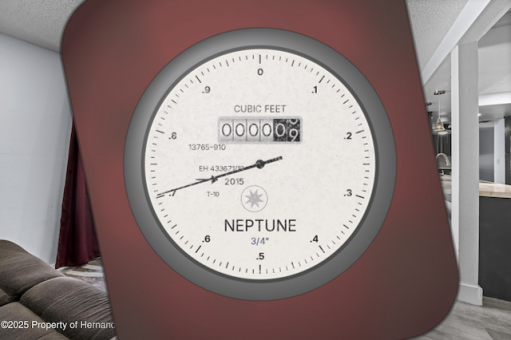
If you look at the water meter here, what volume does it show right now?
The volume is 8.70 ft³
